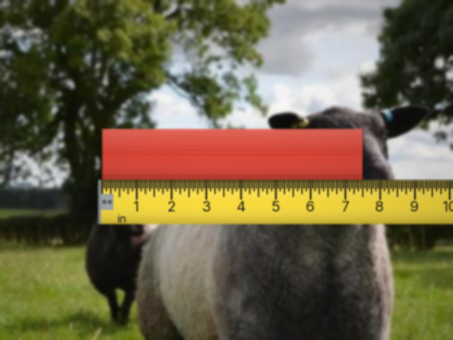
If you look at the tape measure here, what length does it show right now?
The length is 7.5 in
